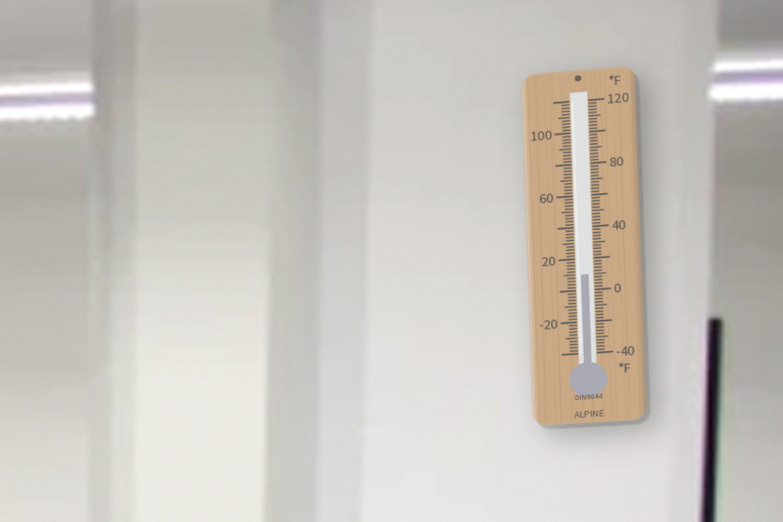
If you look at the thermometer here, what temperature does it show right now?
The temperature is 10 °F
